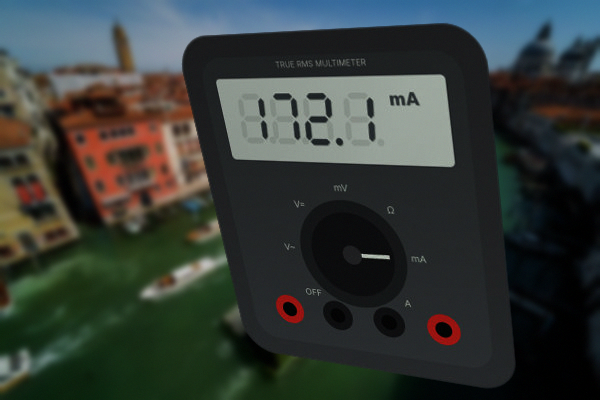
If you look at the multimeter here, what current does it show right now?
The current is 172.1 mA
